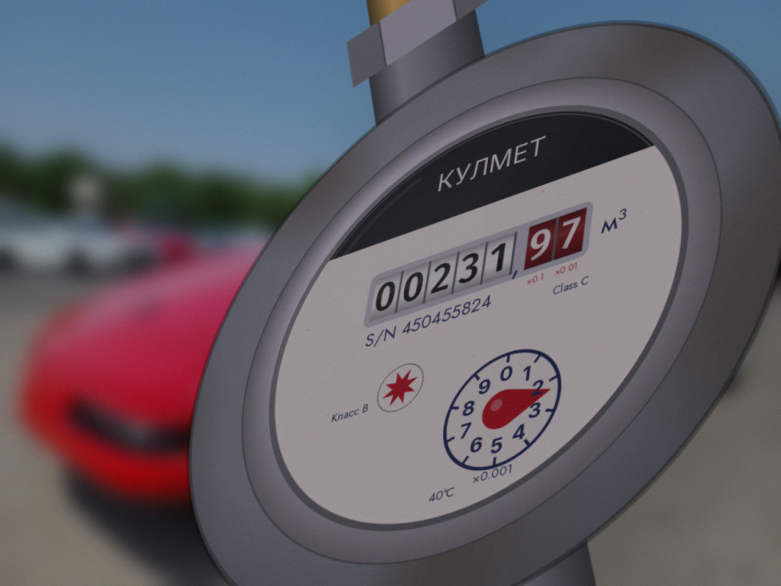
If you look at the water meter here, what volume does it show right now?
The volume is 231.972 m³
